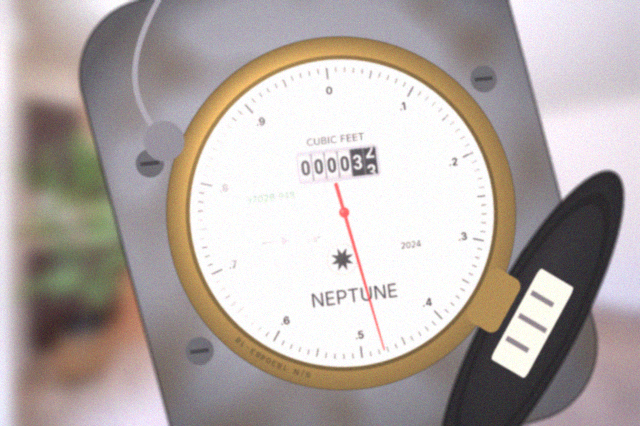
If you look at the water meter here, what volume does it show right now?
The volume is 32.47 ft³
